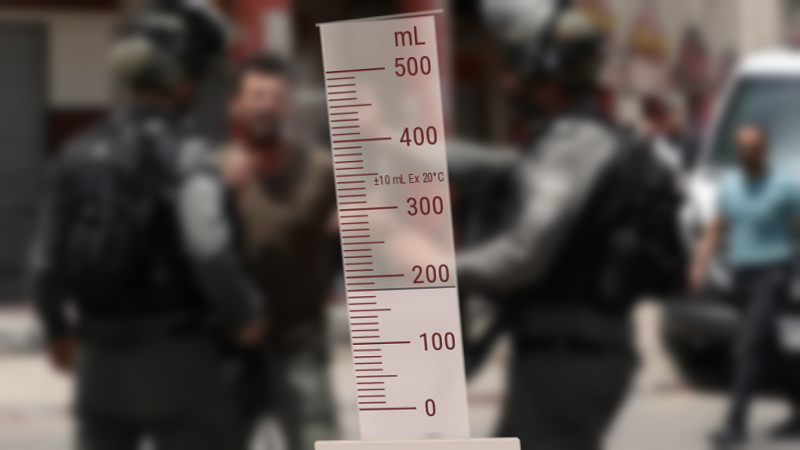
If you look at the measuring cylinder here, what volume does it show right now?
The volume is 180 mL
